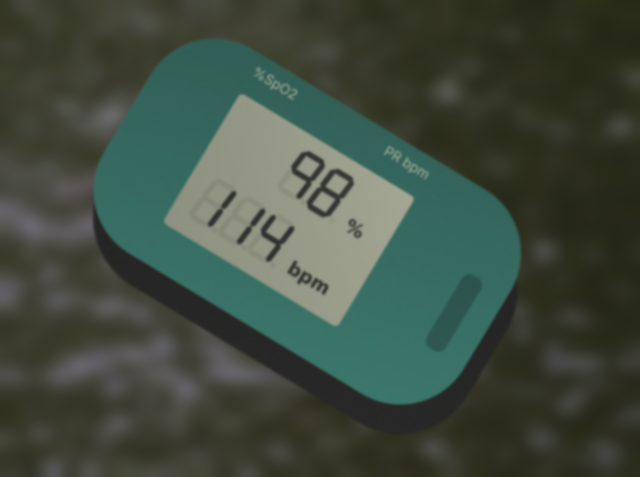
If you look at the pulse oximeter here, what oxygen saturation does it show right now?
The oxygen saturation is 98 %
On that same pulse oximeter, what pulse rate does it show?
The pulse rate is 114 bpm
